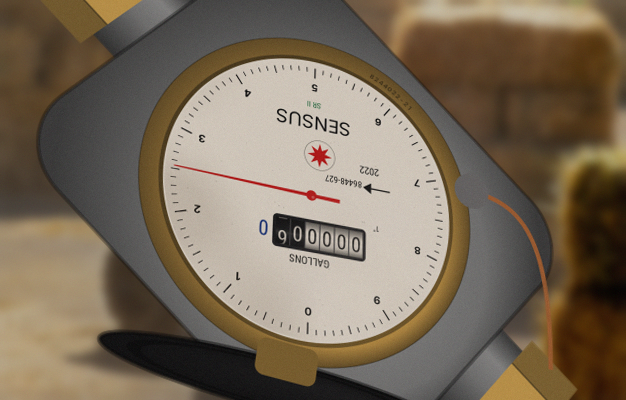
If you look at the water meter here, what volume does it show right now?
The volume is 62.5 gal
